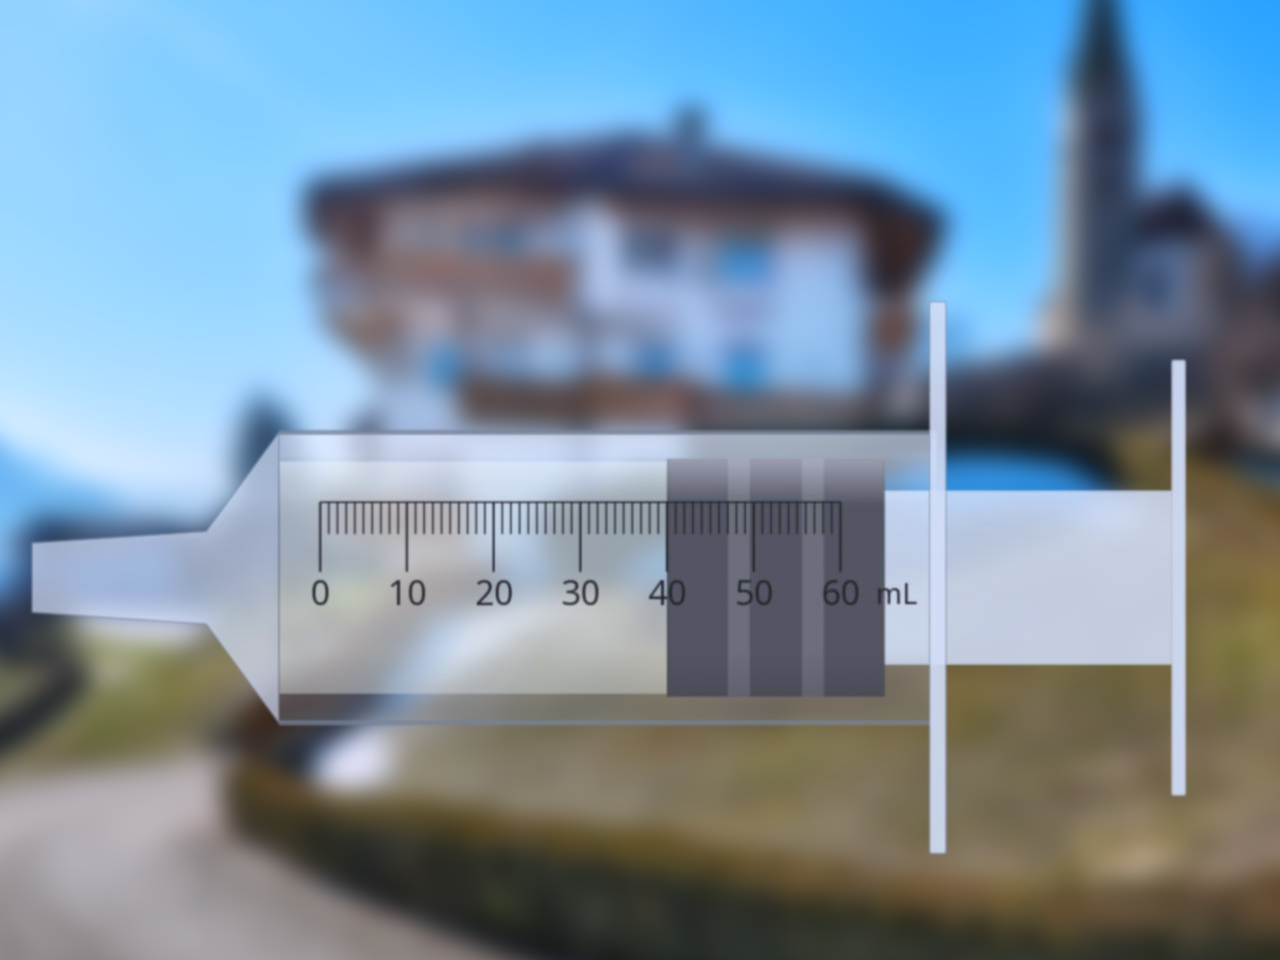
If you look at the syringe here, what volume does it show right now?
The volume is 40 mL
